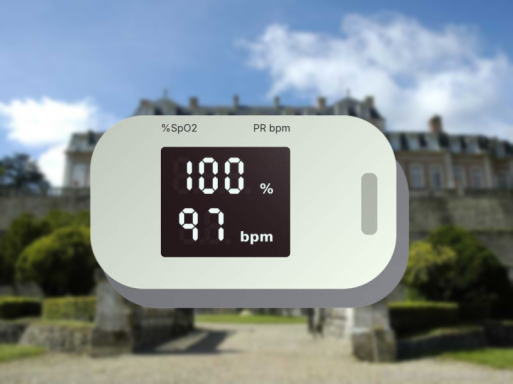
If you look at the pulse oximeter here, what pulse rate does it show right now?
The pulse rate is 97 bpm
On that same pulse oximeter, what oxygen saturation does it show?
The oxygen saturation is 100 %
